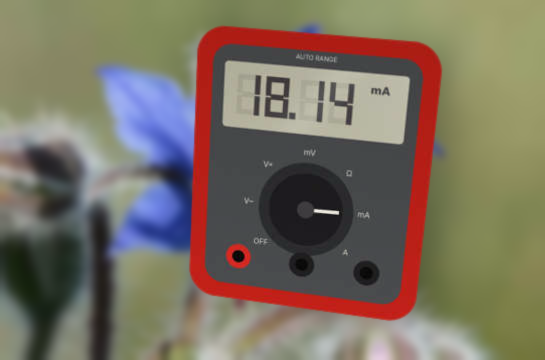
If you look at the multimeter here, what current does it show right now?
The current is 18.14 mA
